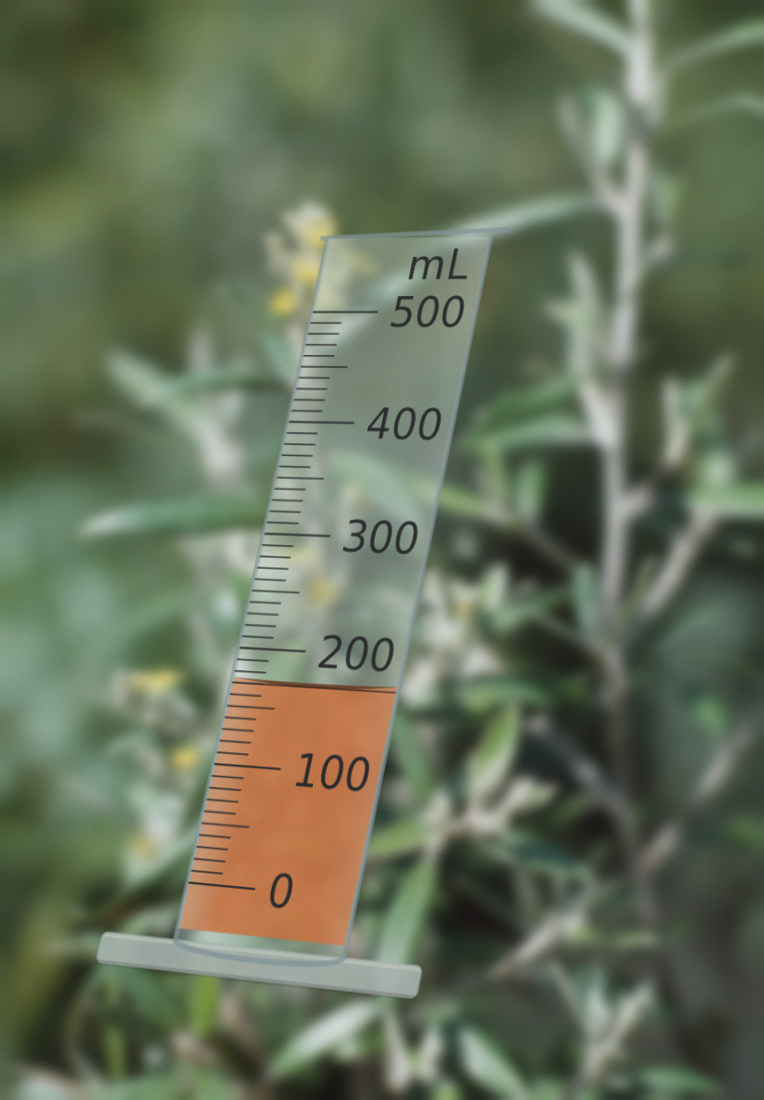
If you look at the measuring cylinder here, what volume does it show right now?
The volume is 170 mL
